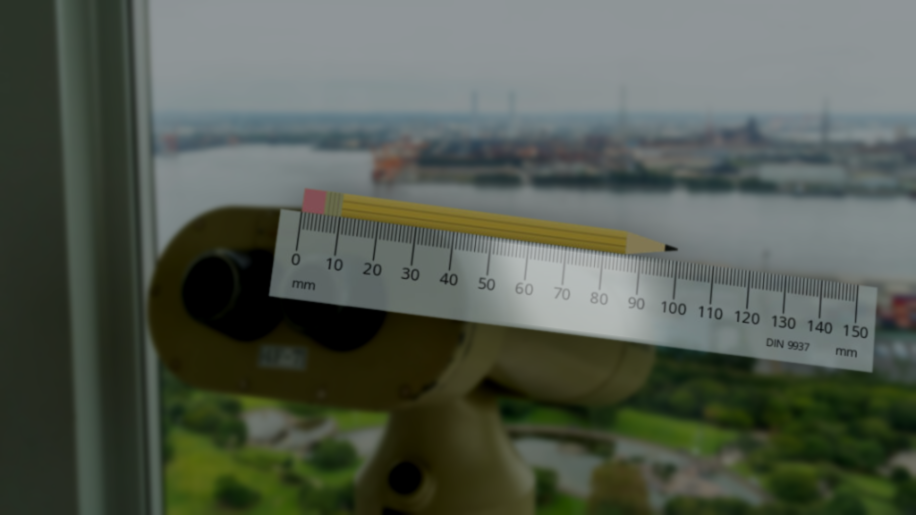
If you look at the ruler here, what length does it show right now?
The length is 100 mm
